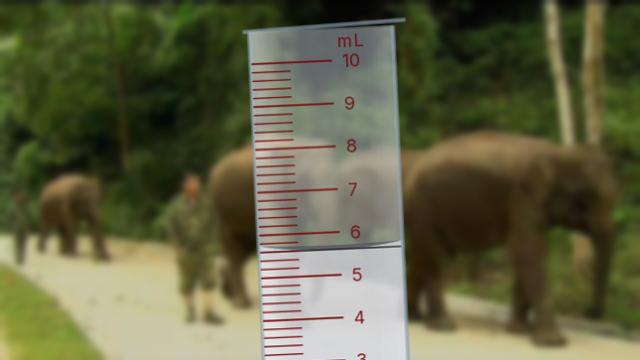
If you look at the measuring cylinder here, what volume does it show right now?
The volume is 5.6 mL
